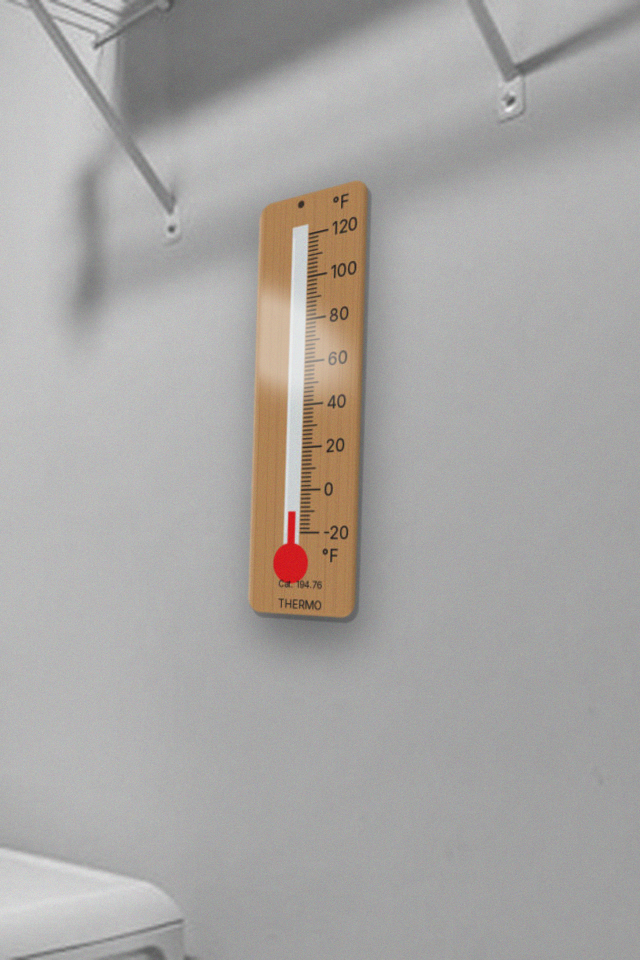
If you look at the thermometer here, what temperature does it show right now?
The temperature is -10 °F
